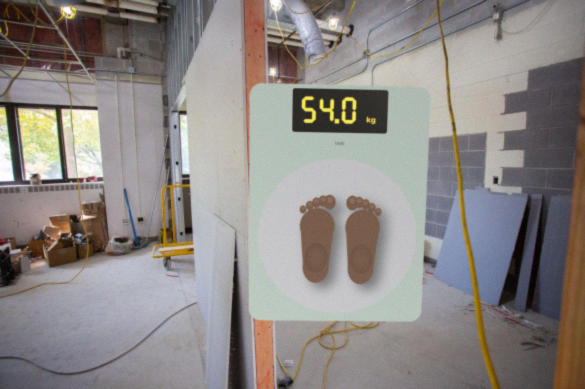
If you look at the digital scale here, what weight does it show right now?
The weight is 54.0 kg
